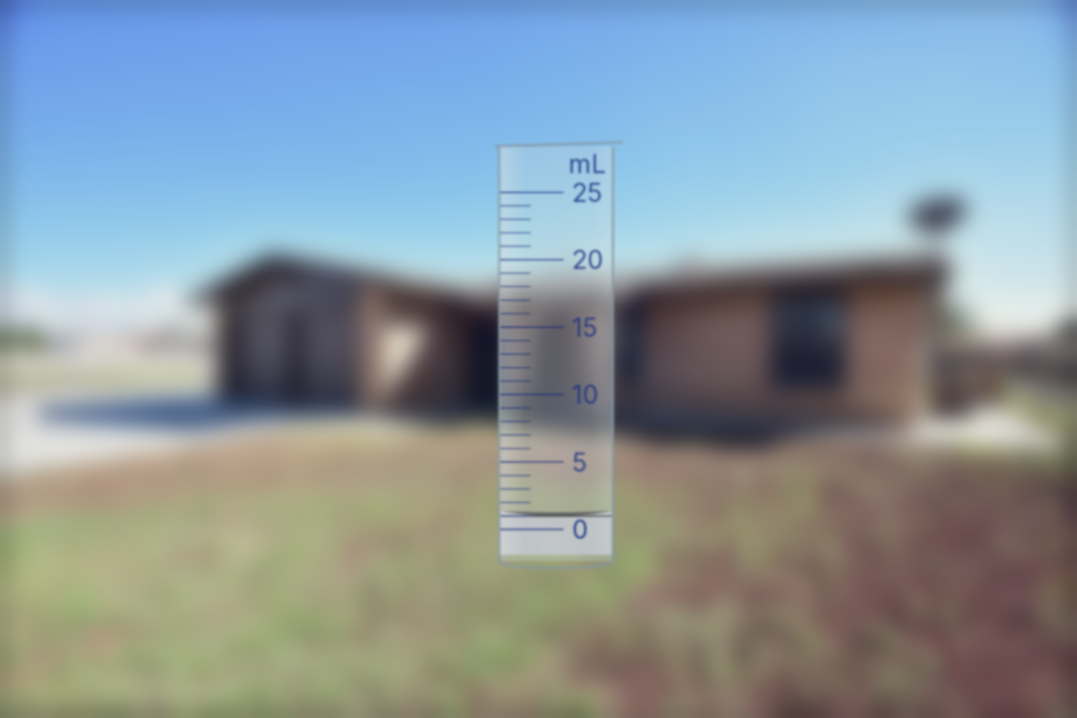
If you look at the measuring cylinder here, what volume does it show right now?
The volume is 1 mL
